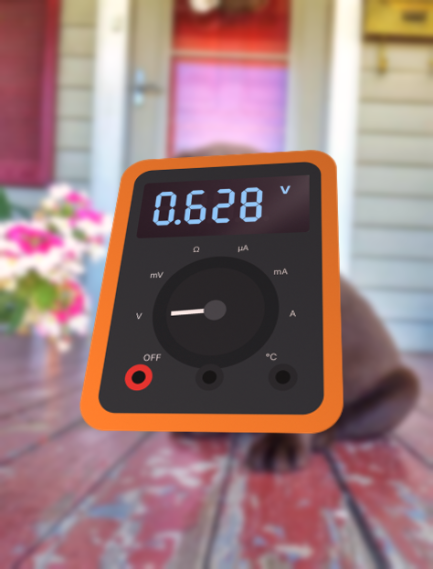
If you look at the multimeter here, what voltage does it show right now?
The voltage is 0.628 V
